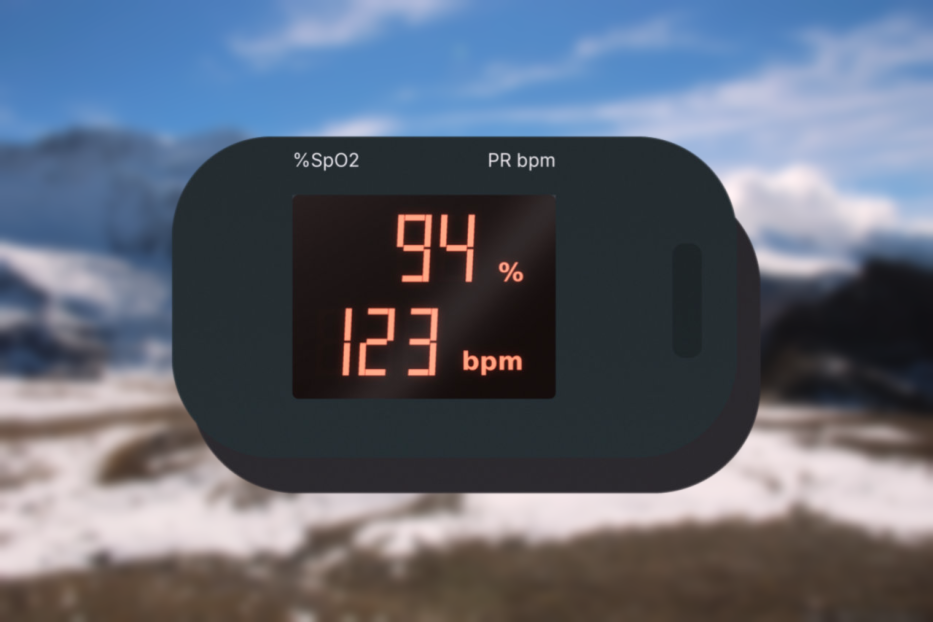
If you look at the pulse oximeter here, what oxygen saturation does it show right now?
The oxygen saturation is 94 %
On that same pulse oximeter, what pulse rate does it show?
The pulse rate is 123 bpm
